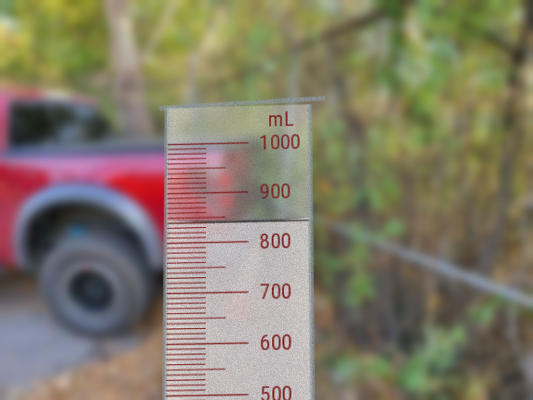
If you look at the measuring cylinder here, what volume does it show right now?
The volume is 840 mL
